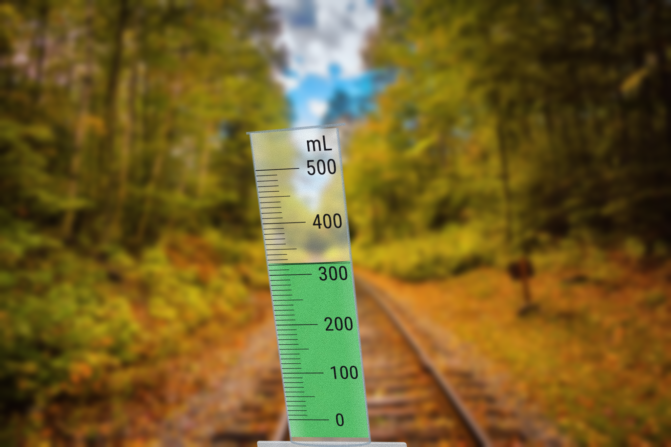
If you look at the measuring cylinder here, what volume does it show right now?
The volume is 320 mL
